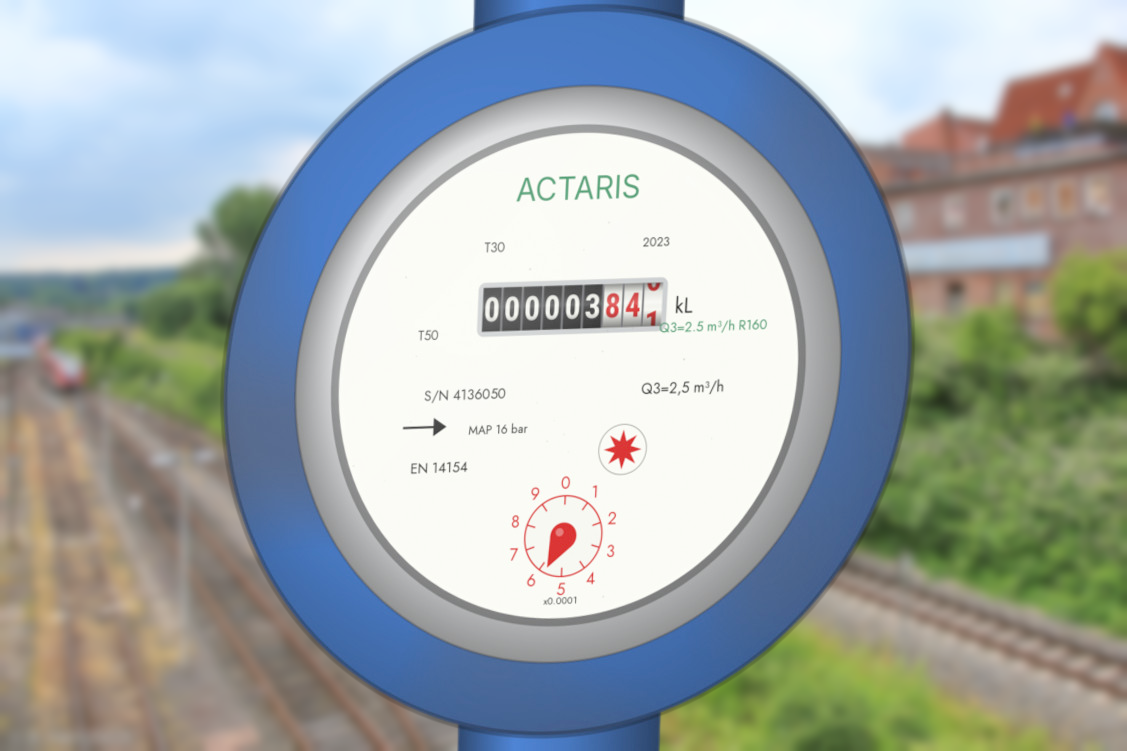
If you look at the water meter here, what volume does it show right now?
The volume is 3.8405 kL
